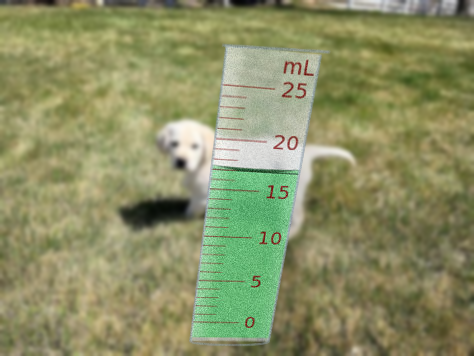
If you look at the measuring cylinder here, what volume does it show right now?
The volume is 17 mL
